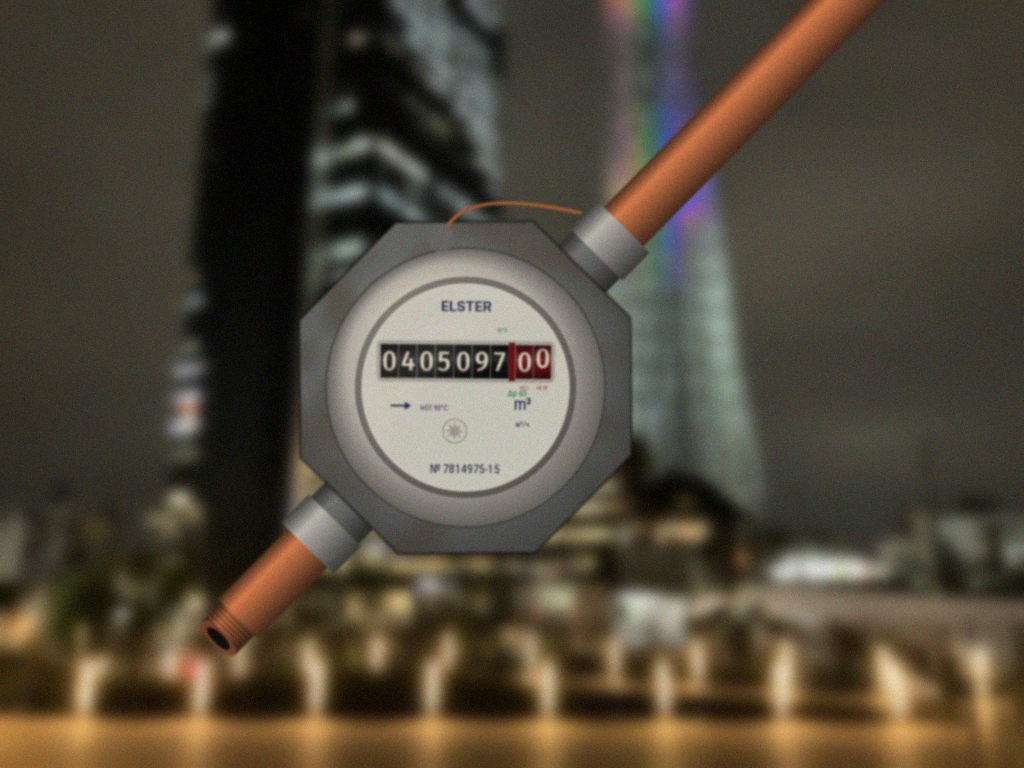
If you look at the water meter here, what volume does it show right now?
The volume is 405097.00 m³
